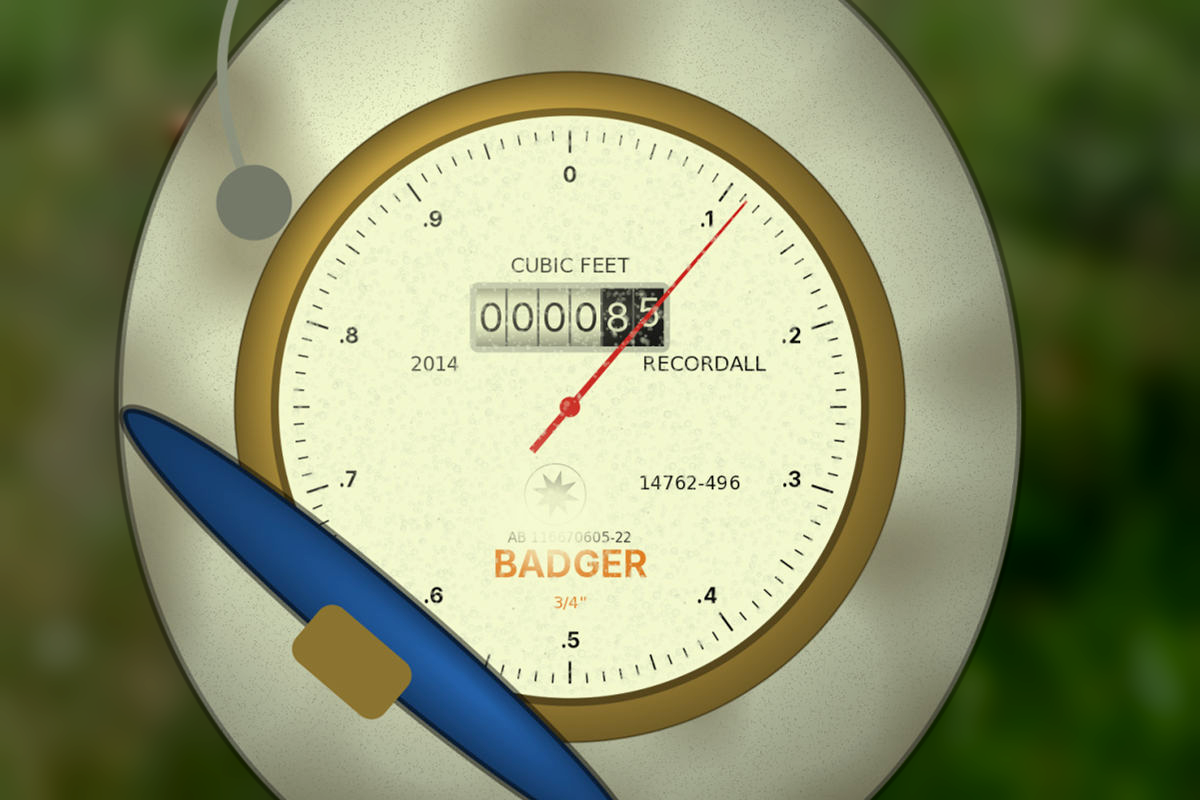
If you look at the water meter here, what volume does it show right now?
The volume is 85.11 ft³
